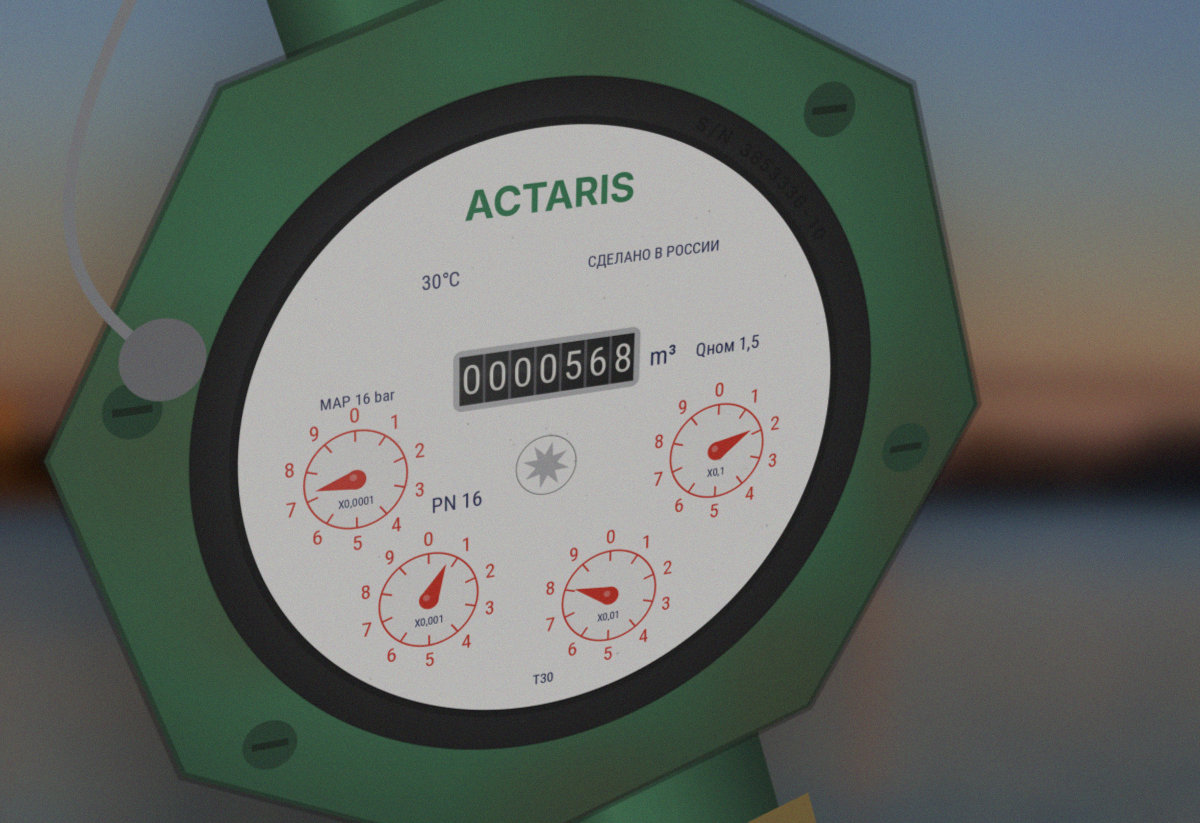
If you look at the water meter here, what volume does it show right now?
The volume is 568.1807 m³
